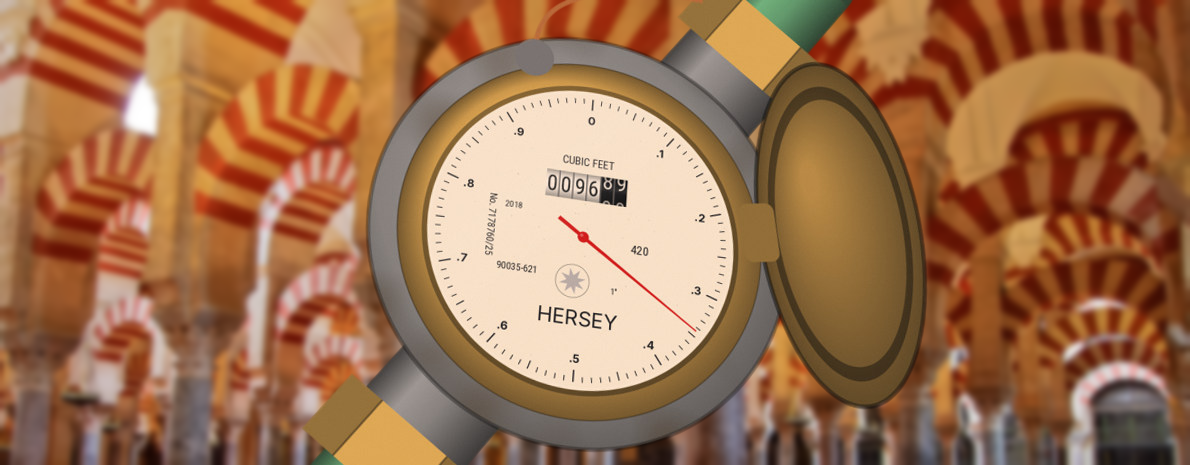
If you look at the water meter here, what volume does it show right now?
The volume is 9689.34 ft³
